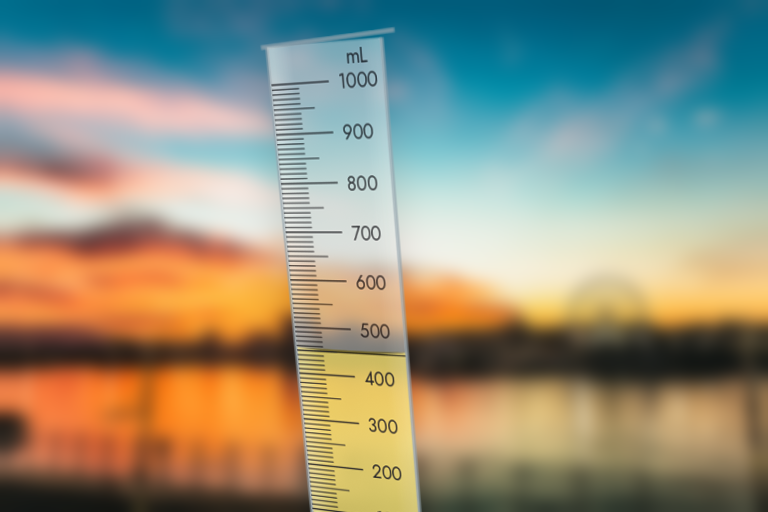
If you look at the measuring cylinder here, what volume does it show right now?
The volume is 450 mL
